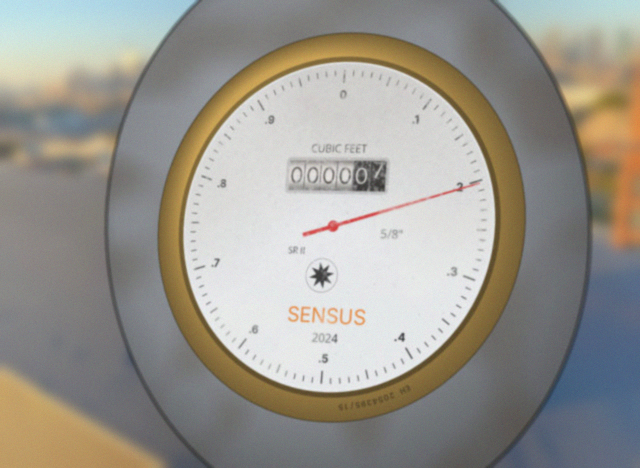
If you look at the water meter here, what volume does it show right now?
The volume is 7.20 ft³
